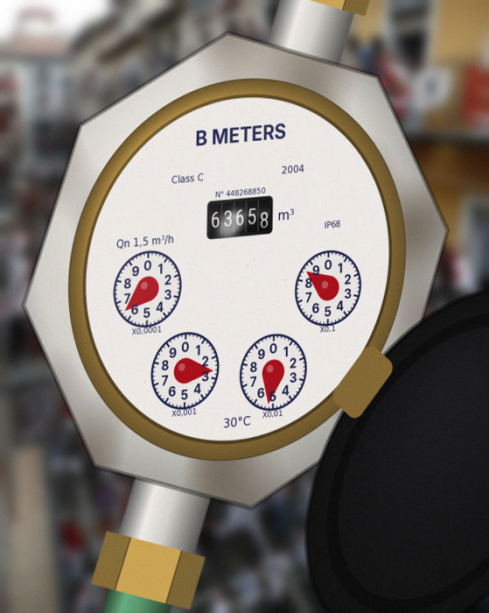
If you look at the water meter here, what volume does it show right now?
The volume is 63657.8526 m³
